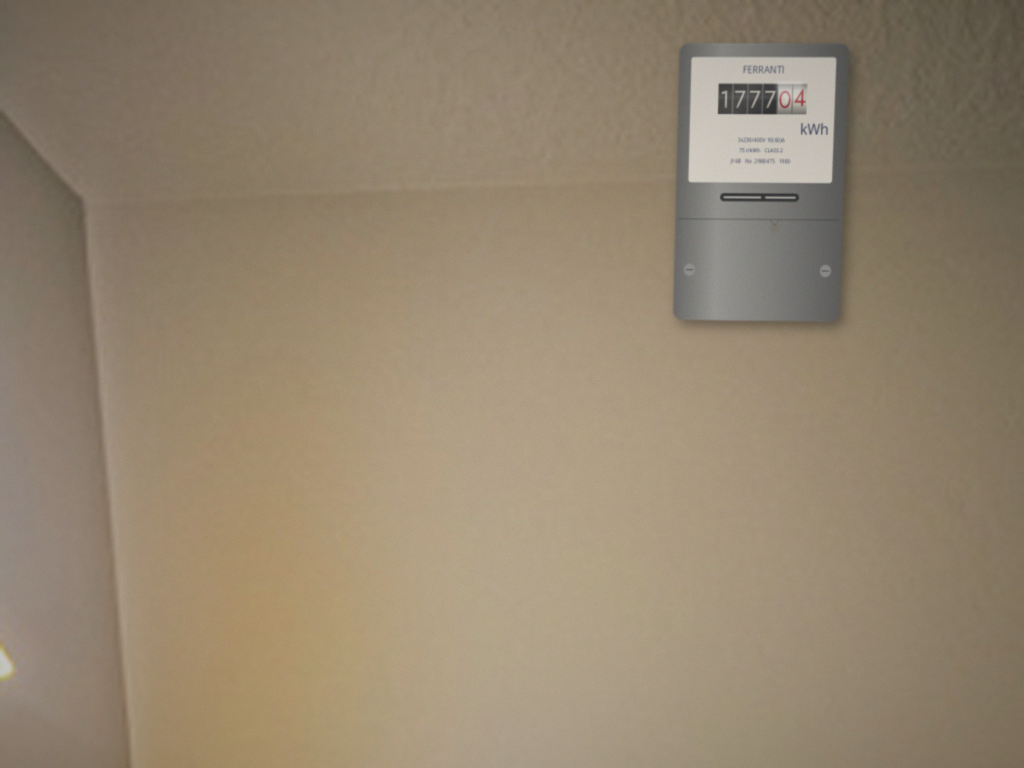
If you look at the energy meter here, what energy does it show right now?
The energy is 1777.04 kWh
